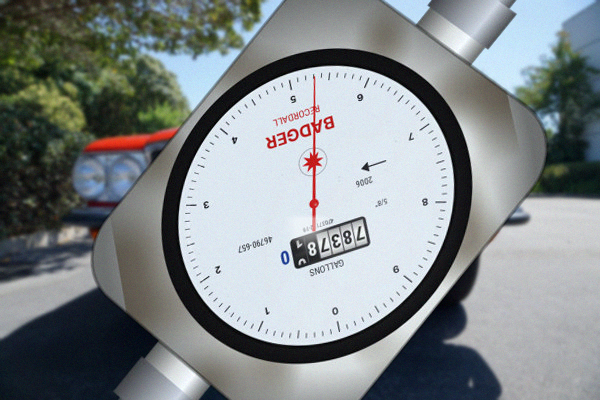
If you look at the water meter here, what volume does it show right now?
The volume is 7837805.3 gal
